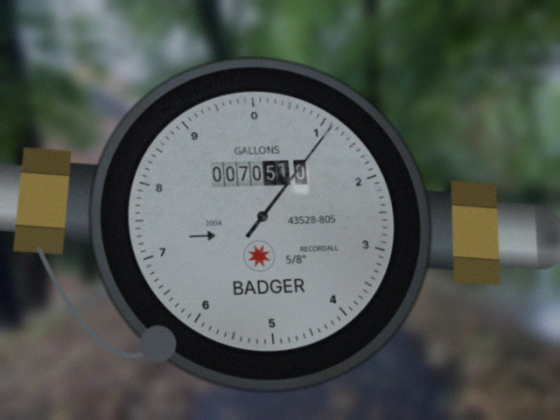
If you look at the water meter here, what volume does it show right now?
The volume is 70511.1 gal
